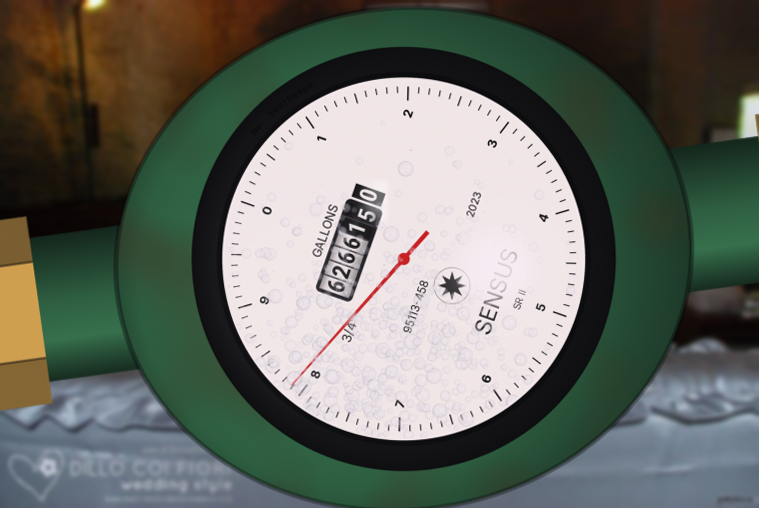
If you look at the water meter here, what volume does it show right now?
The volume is 6266148.1 gal
